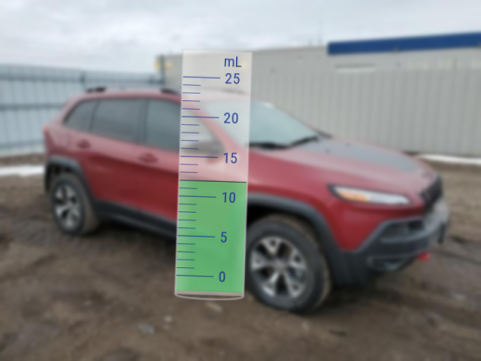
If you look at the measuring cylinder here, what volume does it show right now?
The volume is 12 mL
